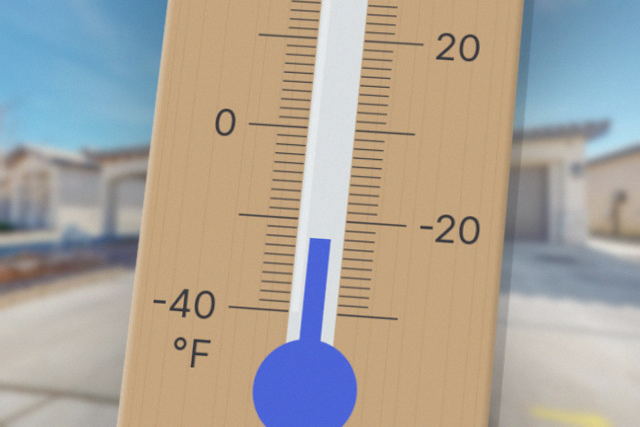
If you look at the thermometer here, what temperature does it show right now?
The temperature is -24 °F
